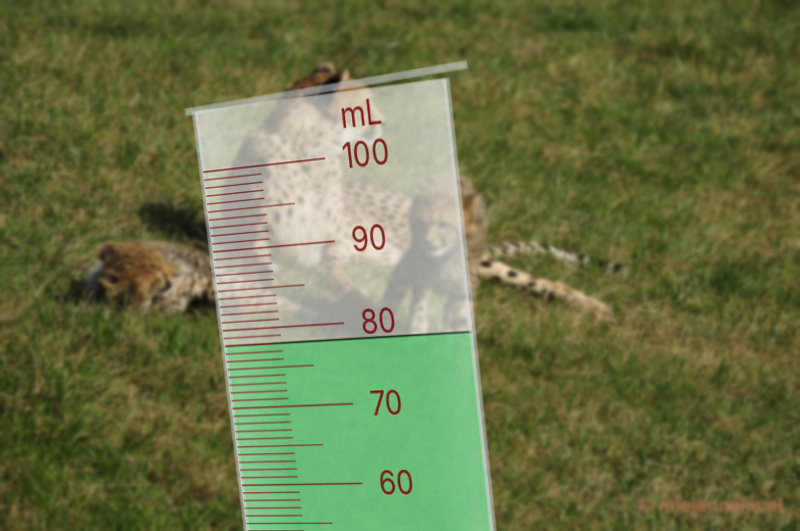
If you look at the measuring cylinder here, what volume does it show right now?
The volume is 78 mL
